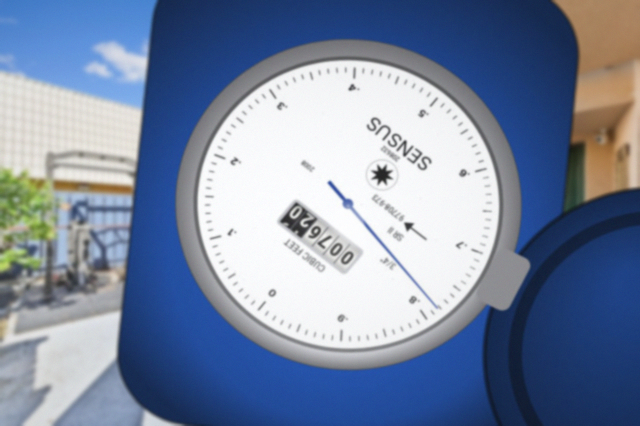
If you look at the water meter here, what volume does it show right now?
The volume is 7619.78 ft³
